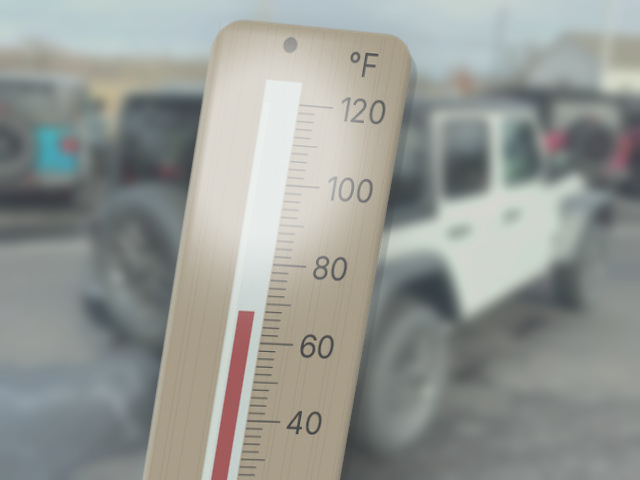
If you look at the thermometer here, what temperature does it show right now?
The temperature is 68 °F
